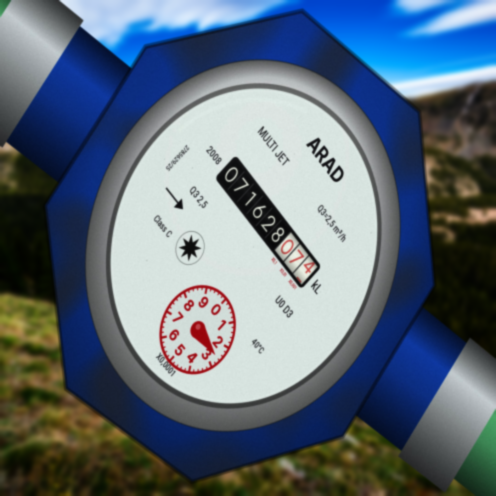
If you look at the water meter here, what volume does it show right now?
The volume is 71628.0742 kL
